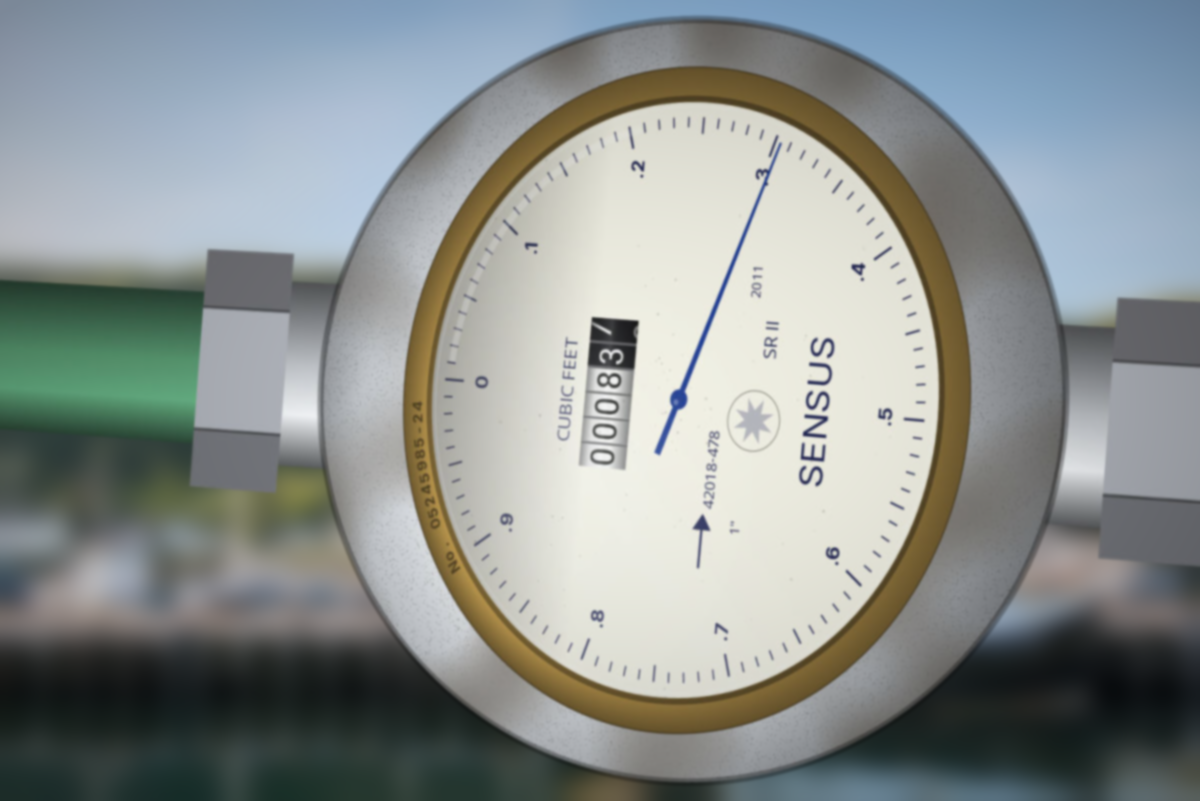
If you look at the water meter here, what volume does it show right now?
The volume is 837.30 ft³
